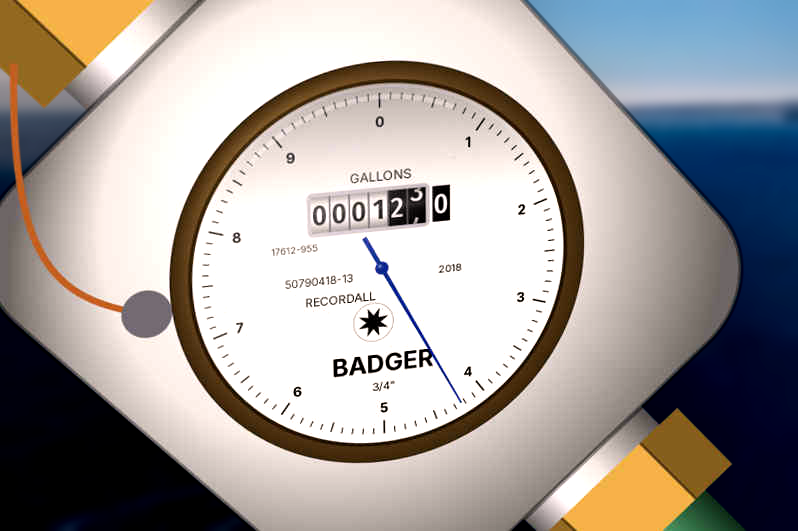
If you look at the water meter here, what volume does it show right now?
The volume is 1234.2 gal
